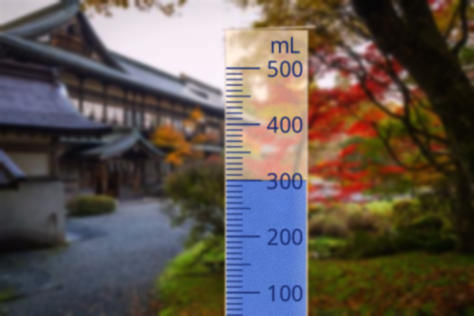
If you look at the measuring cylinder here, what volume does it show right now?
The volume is 300 mL
